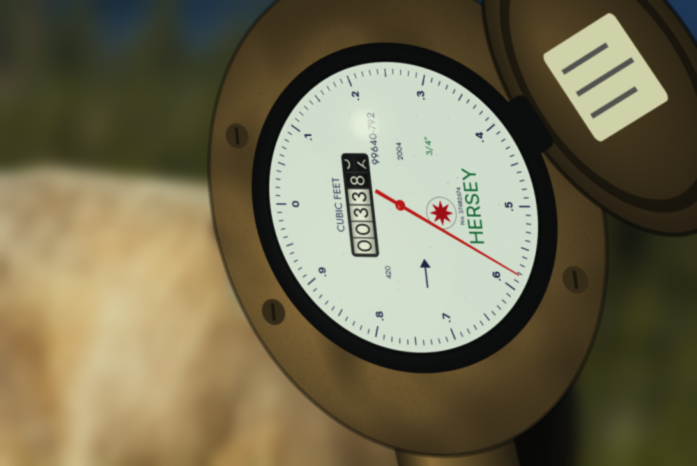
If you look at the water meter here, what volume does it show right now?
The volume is 3385.58 ft³
